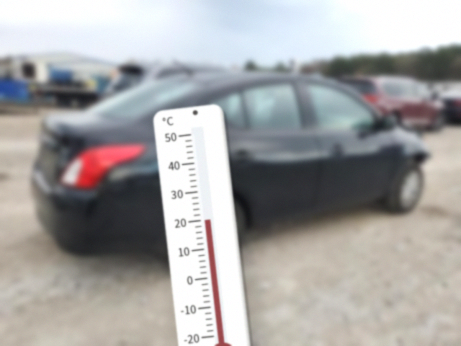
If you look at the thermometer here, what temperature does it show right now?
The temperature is 20 °C
